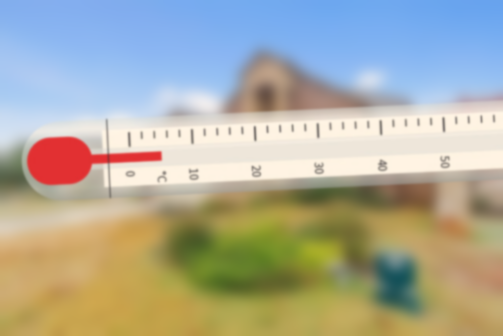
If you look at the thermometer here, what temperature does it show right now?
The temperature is 5 °C
